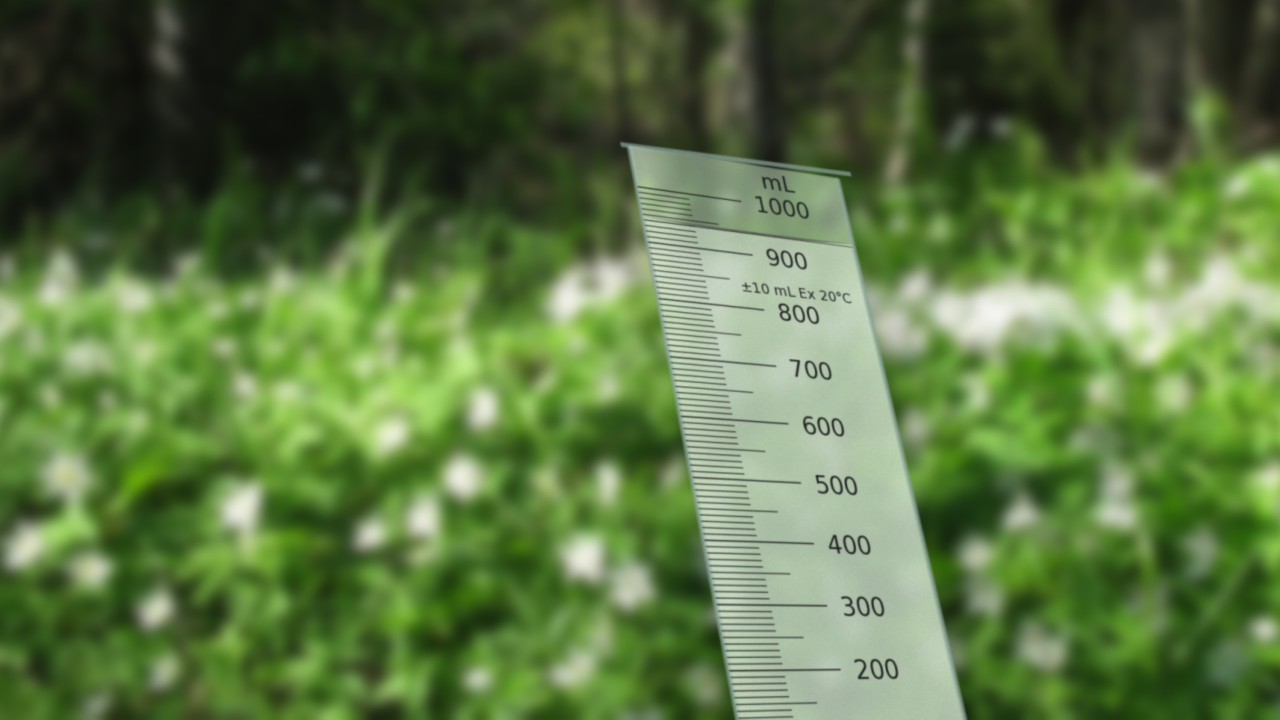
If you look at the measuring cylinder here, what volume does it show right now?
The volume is 940 mL
